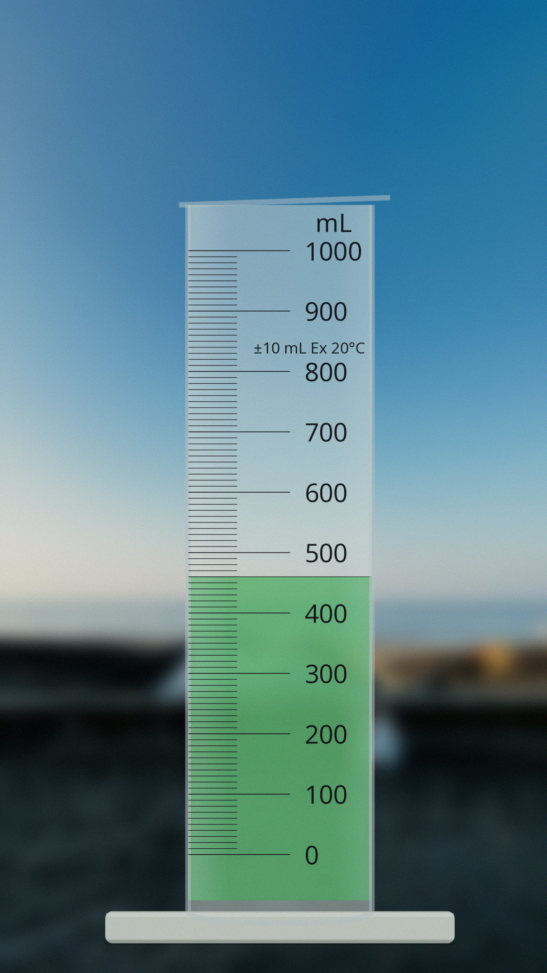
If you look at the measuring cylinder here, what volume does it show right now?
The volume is 460 mL
